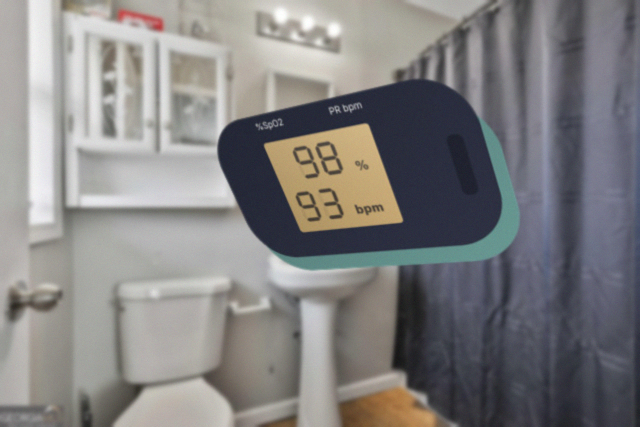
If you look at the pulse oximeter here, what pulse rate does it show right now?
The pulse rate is 93 bpm
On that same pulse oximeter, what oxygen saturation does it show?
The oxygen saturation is 98 %
